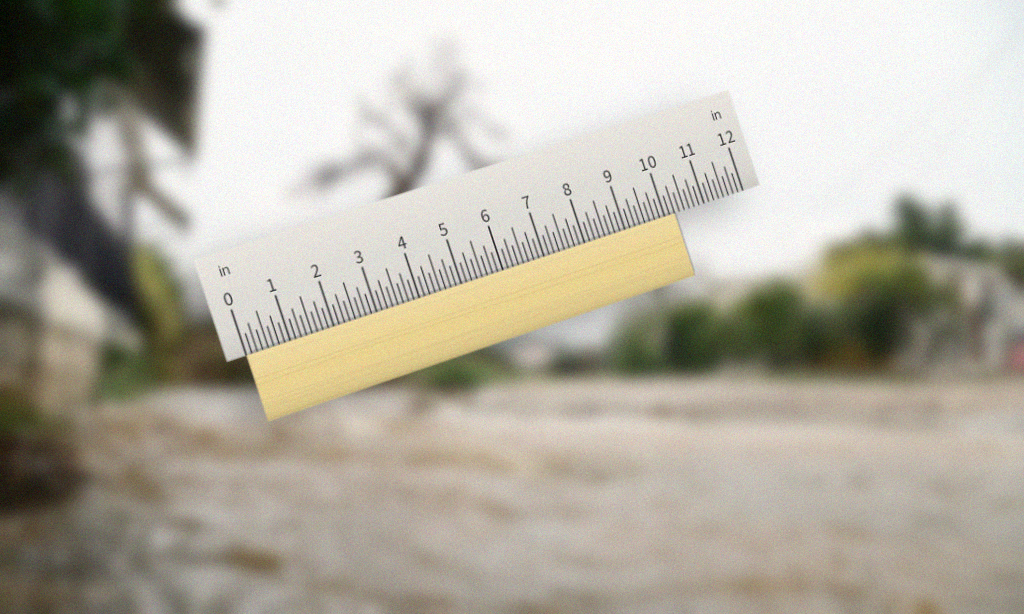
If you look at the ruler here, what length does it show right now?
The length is 10.25 in
